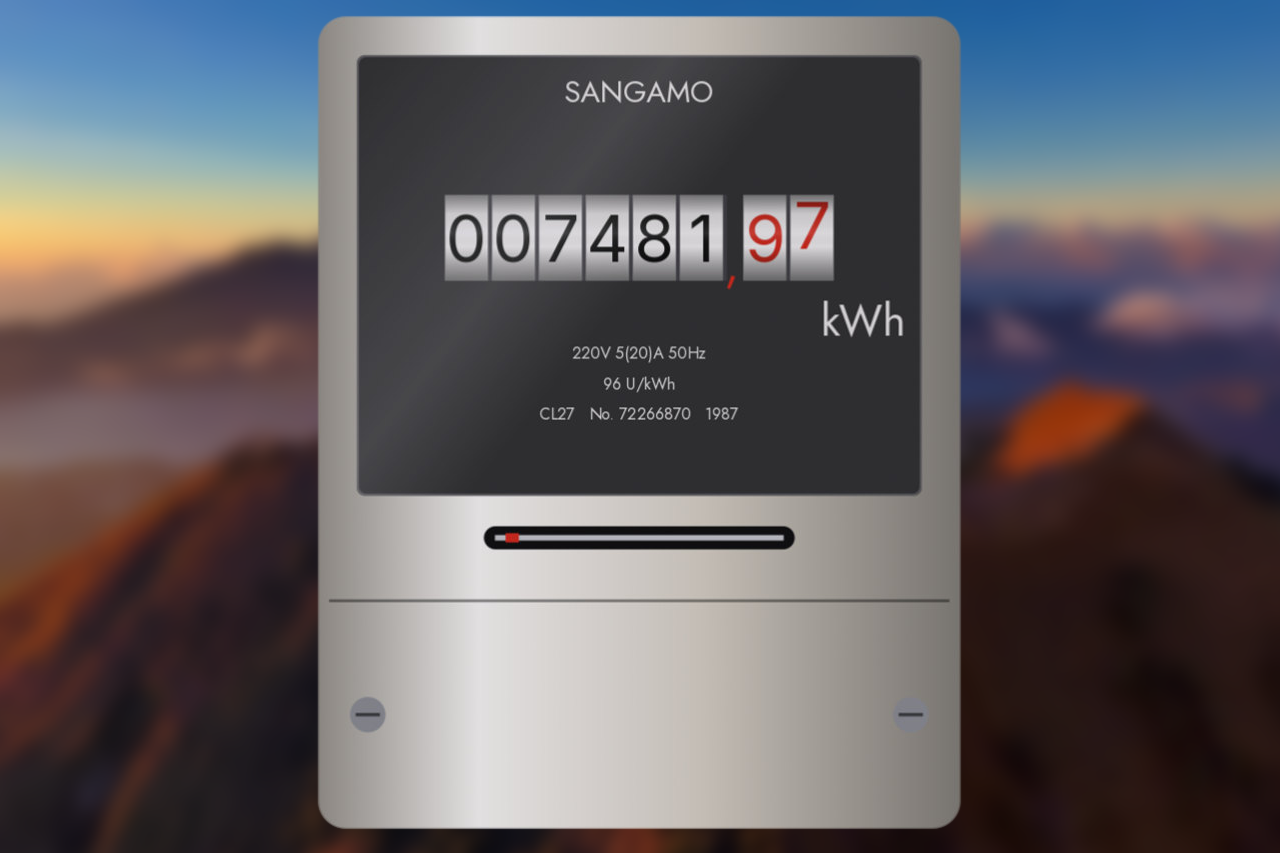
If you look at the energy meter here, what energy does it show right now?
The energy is 7481.97 kWh
